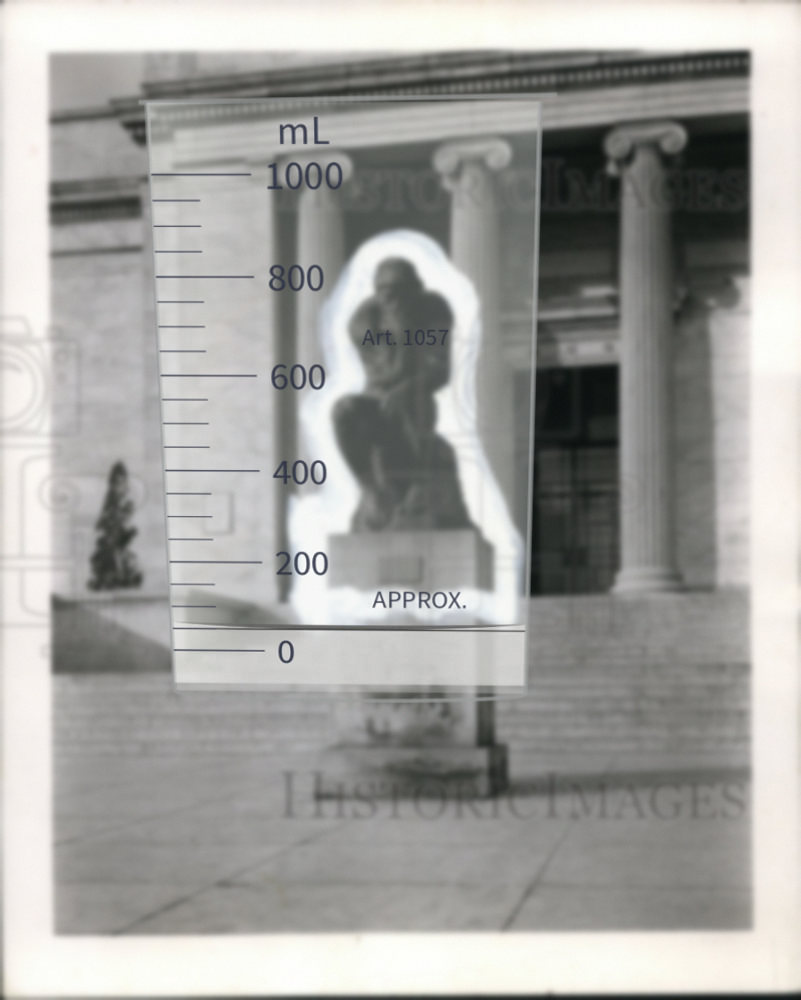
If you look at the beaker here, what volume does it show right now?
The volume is 50 mL
